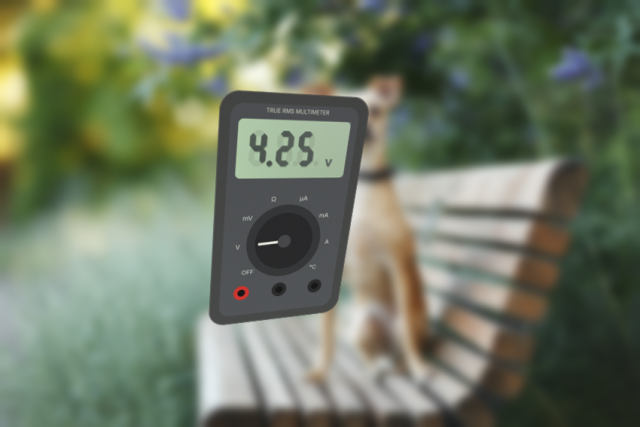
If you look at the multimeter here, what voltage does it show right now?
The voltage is 4.25 V
